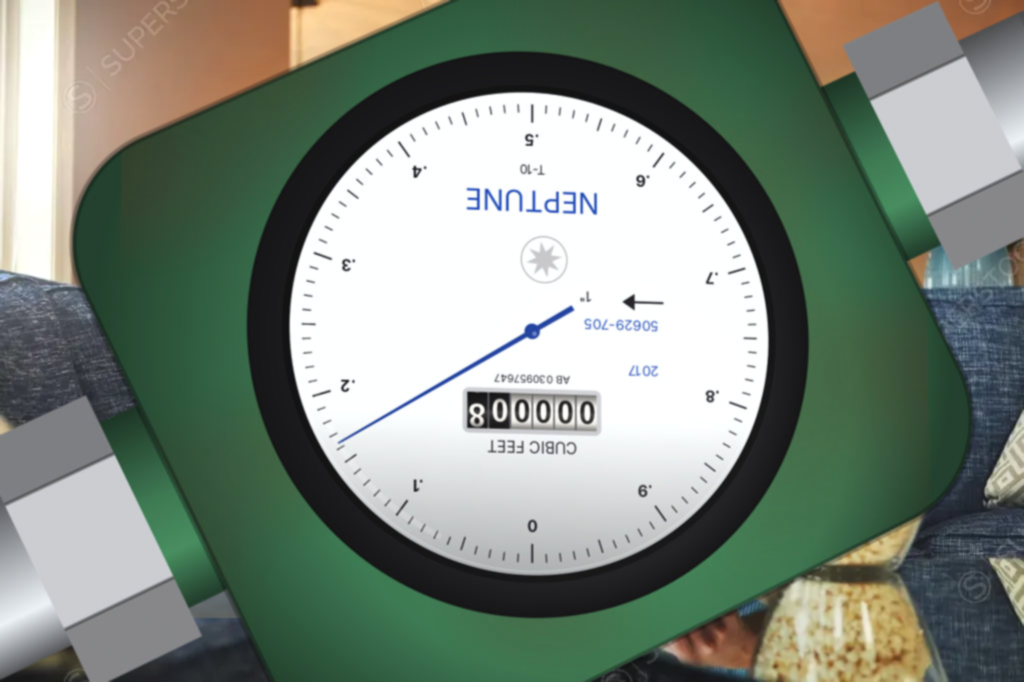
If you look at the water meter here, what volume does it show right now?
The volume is 8.16 ft³
